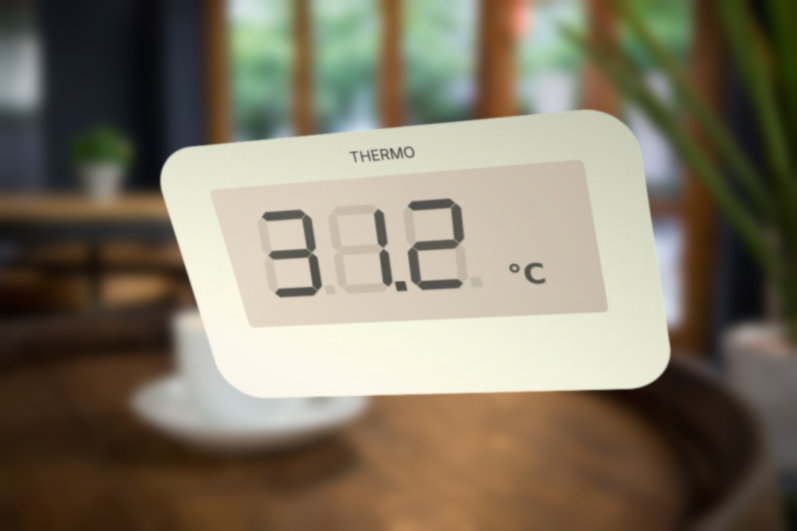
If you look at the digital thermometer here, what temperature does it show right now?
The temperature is 31.2 °C
